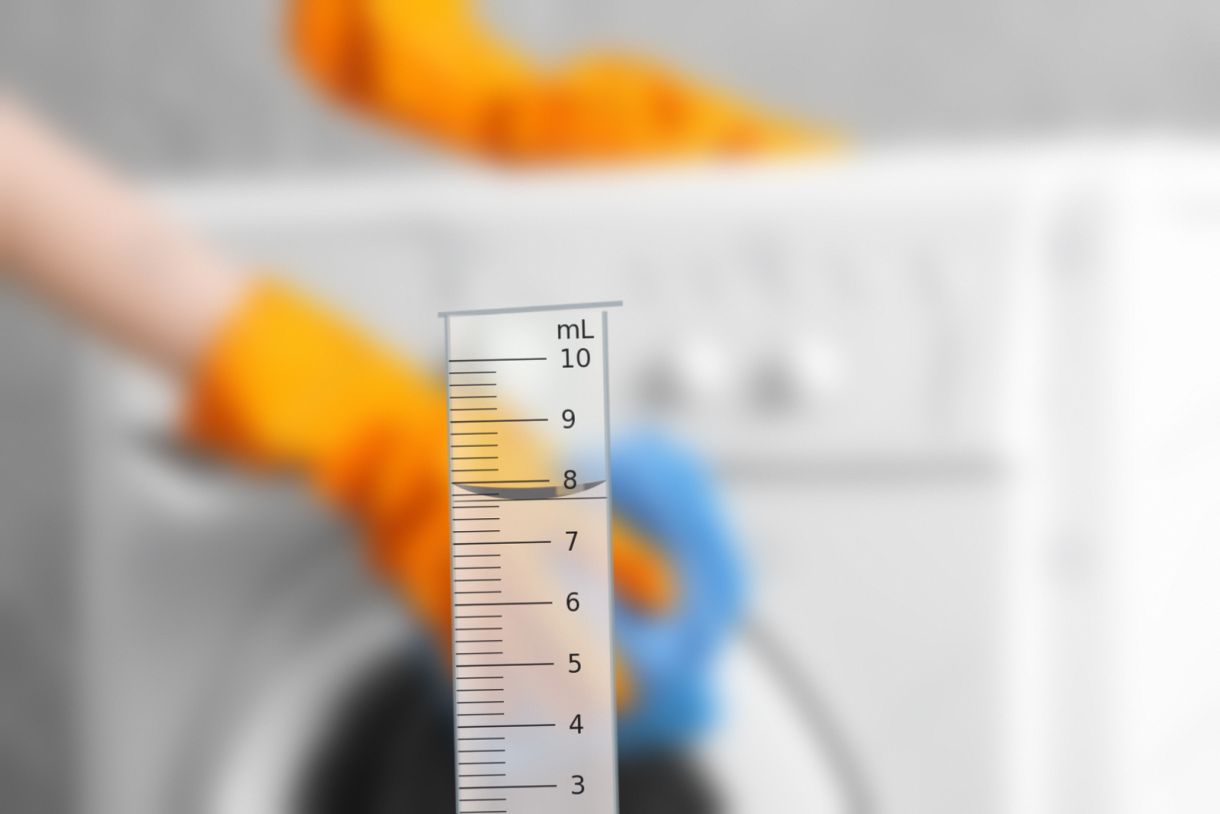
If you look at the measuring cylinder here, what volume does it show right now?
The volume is 7.7 mL
